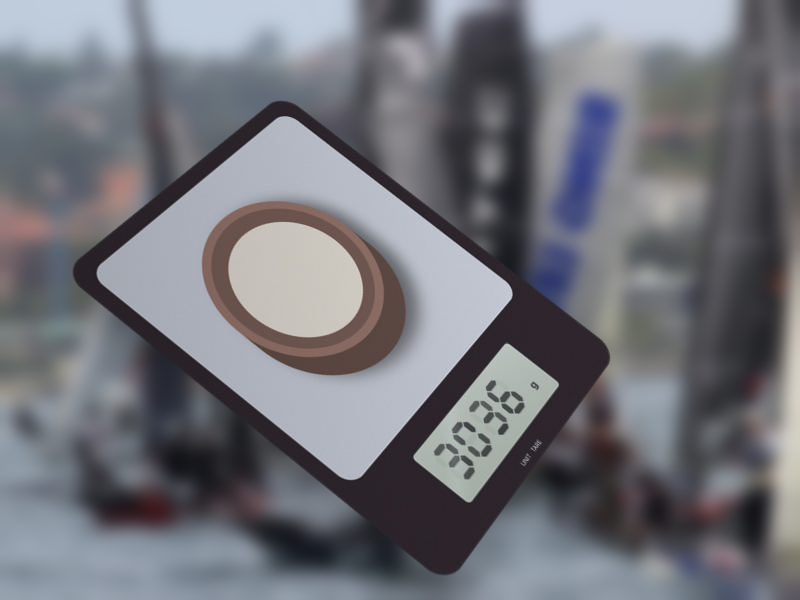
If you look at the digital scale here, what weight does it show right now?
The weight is 3036 g
